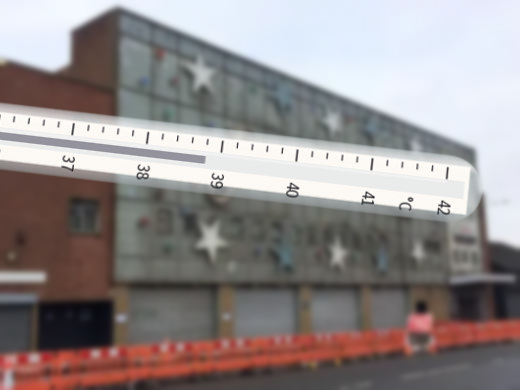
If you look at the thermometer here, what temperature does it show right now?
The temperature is 38.8 °C
